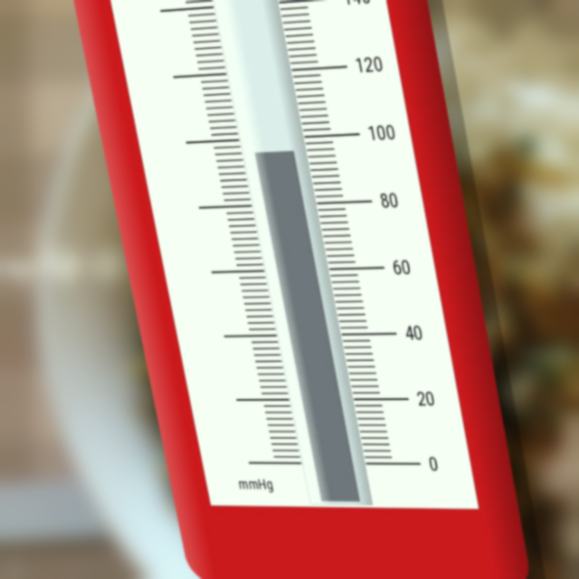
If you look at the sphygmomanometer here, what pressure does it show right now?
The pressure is 96 mmHg
